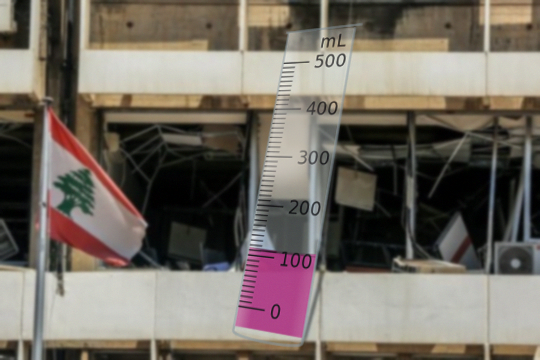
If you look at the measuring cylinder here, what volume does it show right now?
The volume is 110 mL
